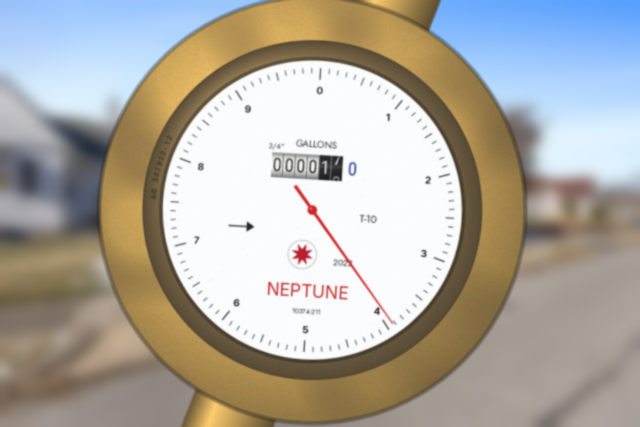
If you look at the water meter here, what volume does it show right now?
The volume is 173.9 gal
